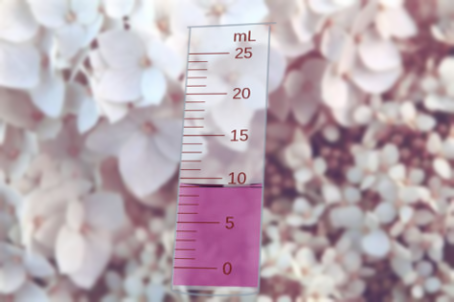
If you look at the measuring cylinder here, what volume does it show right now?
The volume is 9 mL
